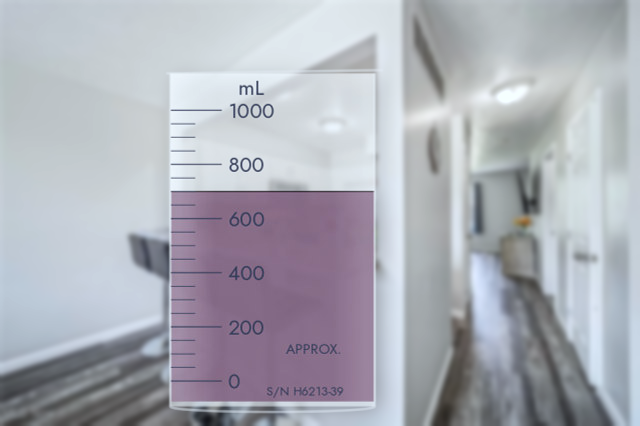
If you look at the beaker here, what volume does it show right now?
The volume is 700 mL
